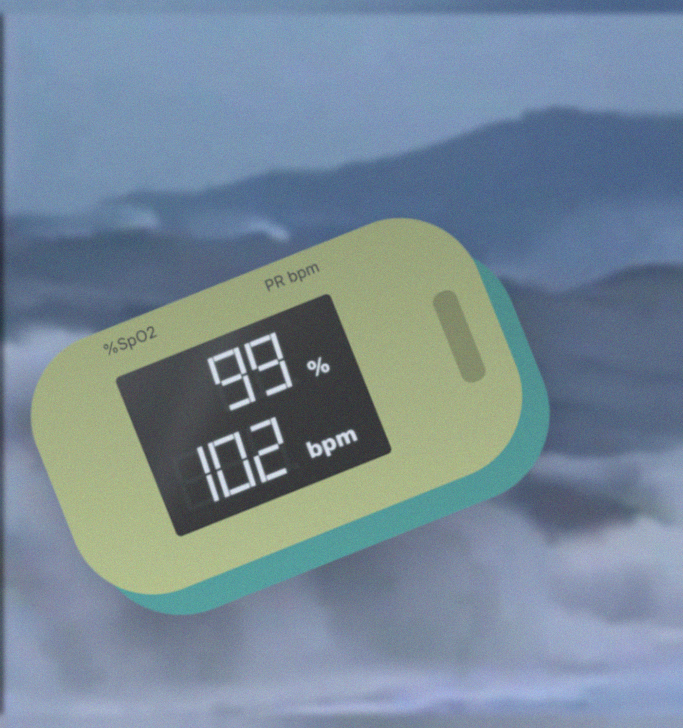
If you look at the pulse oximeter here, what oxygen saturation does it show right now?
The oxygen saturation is 99 %
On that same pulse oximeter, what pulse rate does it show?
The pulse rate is 102 bpm
